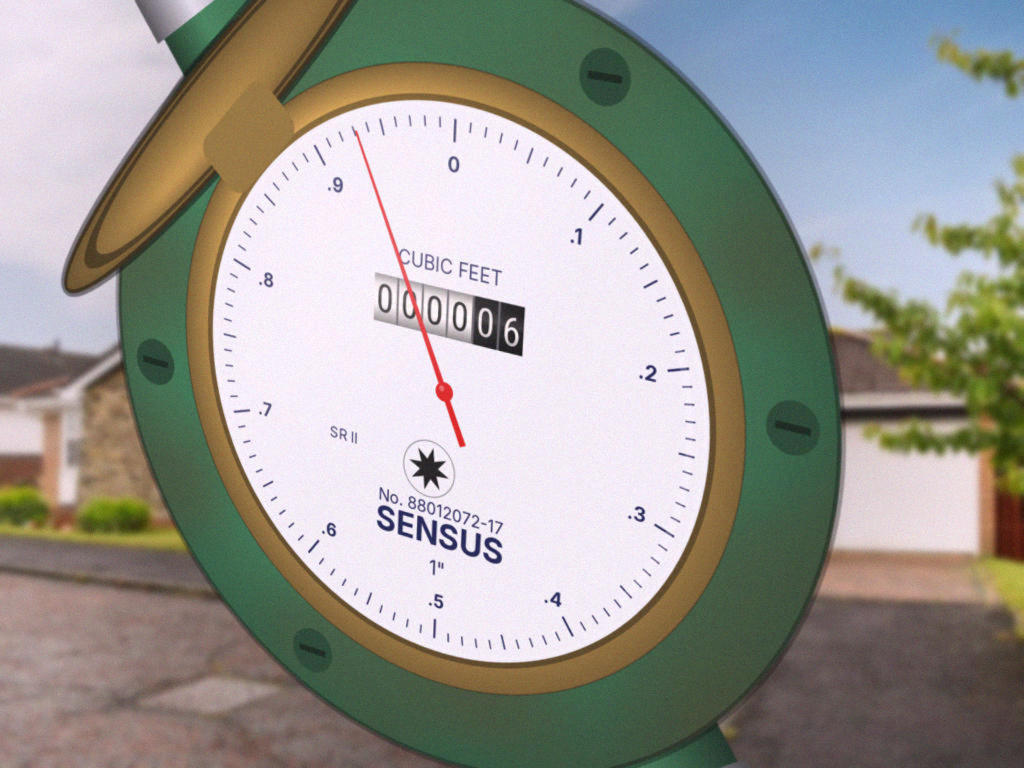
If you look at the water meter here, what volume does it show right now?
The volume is 5.93 ft³
